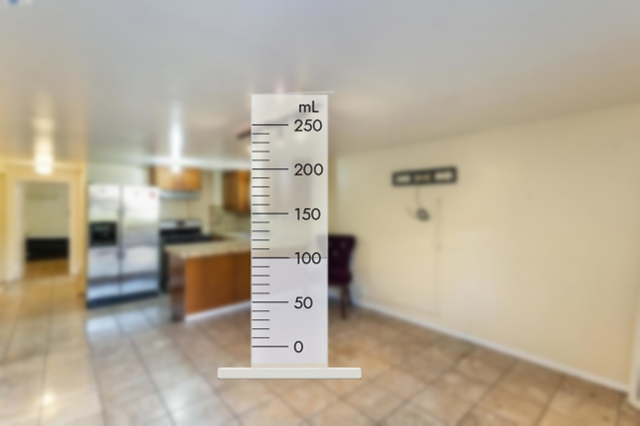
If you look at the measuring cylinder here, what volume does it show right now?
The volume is 100 mL
